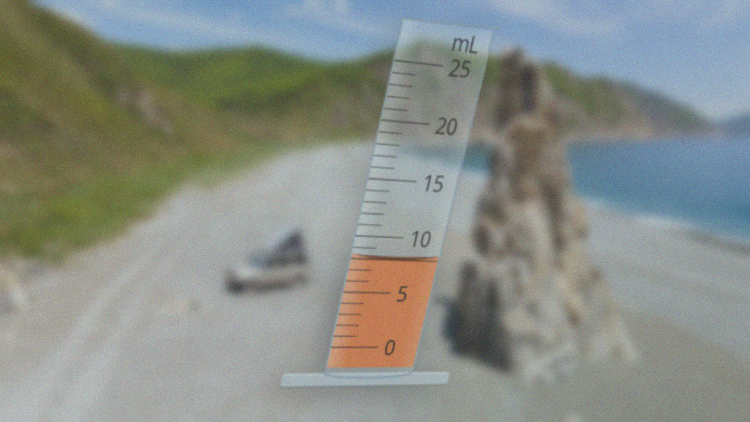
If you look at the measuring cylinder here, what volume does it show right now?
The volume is 8 mL
